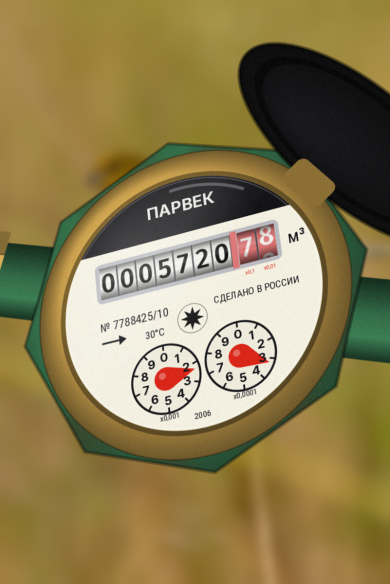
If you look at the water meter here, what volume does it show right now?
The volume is 5720.7823 m³
